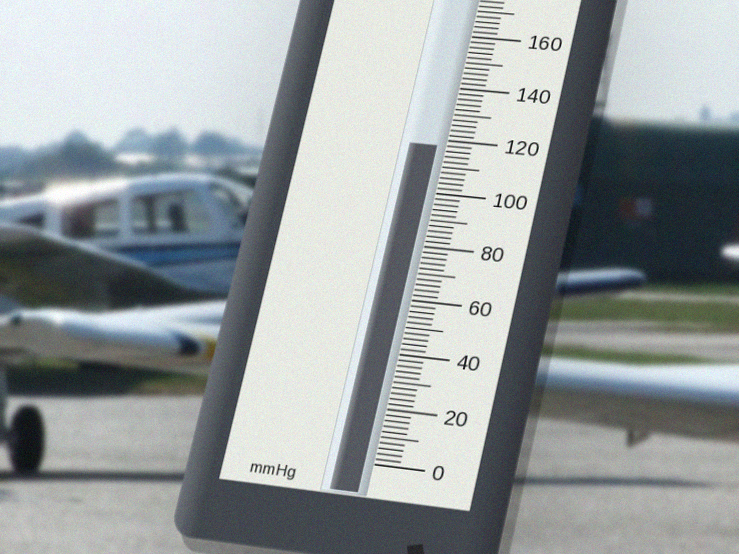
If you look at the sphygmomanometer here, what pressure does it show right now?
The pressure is 118 mmHg
